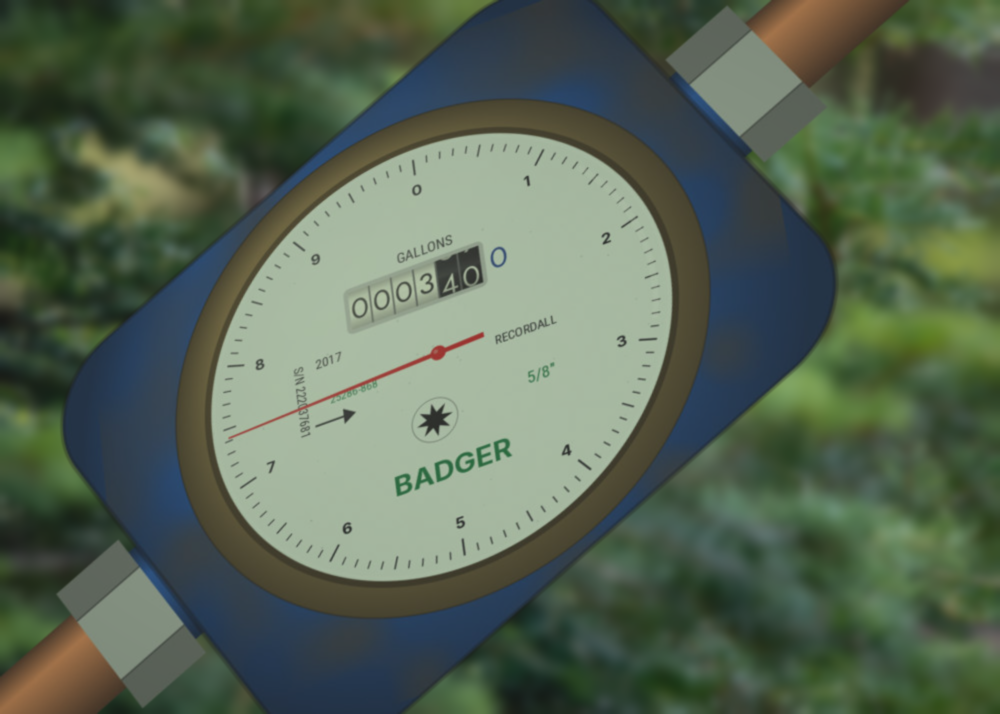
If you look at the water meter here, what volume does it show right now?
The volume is 3397.4 gal
